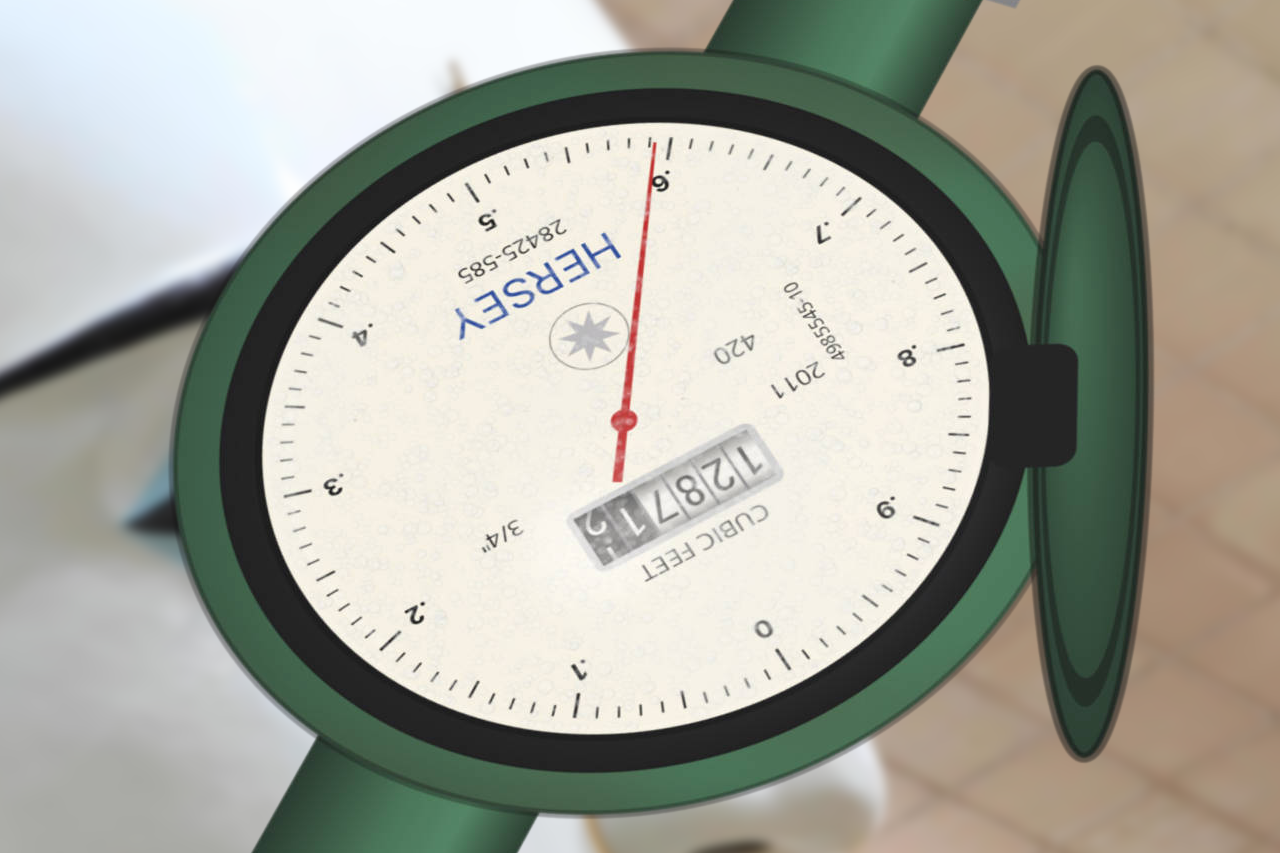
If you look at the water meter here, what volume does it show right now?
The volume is 128711.59 ft³
